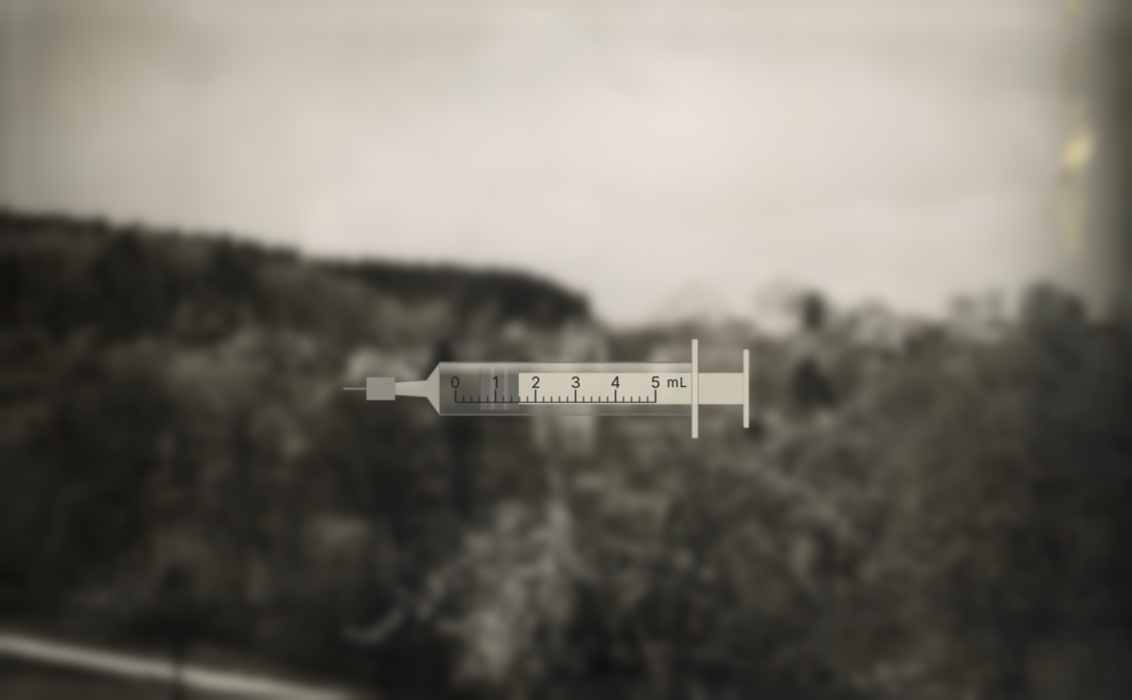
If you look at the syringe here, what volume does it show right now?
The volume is 0.6 mL
